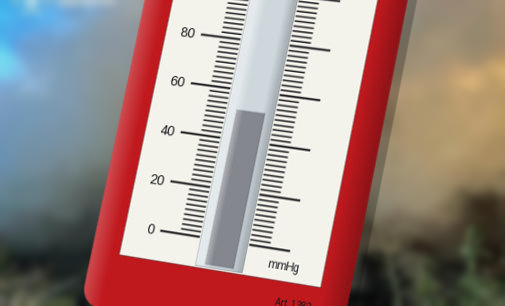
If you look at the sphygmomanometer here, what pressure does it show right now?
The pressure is 52 mmHg
